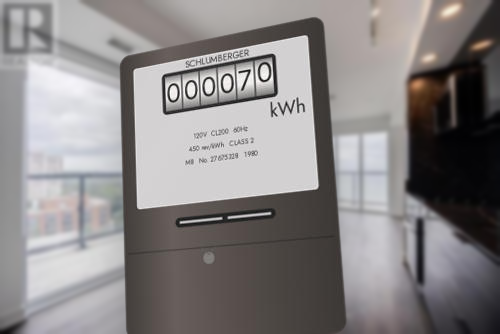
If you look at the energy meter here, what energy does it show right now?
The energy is 70 kWh
